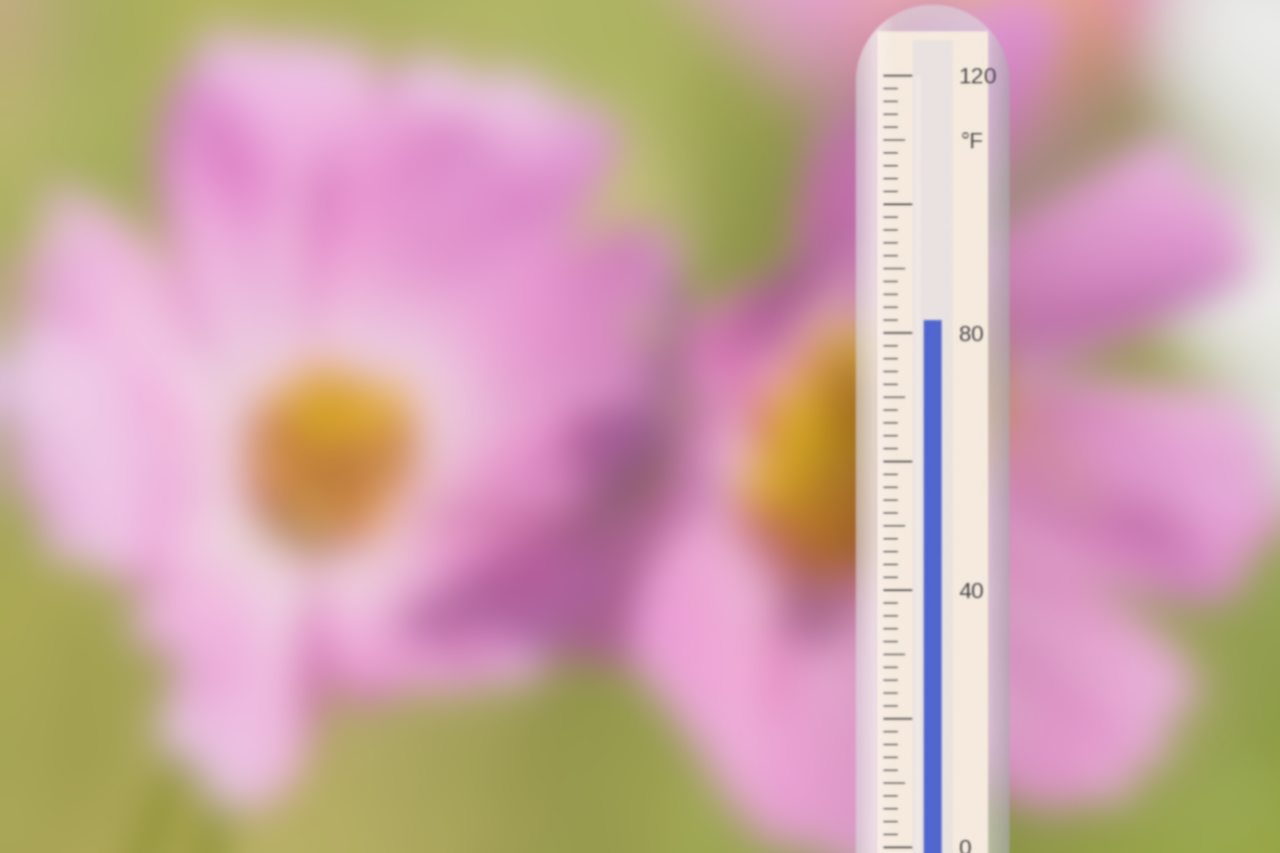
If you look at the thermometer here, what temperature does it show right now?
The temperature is 82 °F
